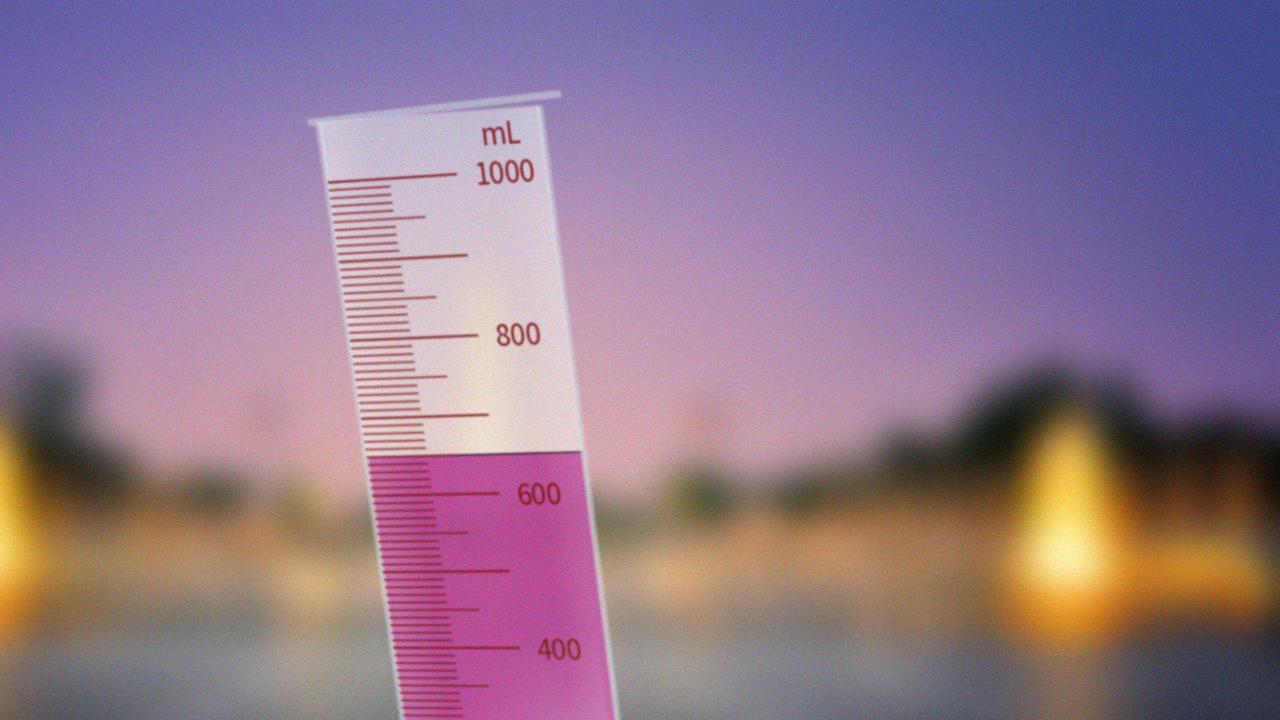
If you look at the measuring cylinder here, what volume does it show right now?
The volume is 650 mL
